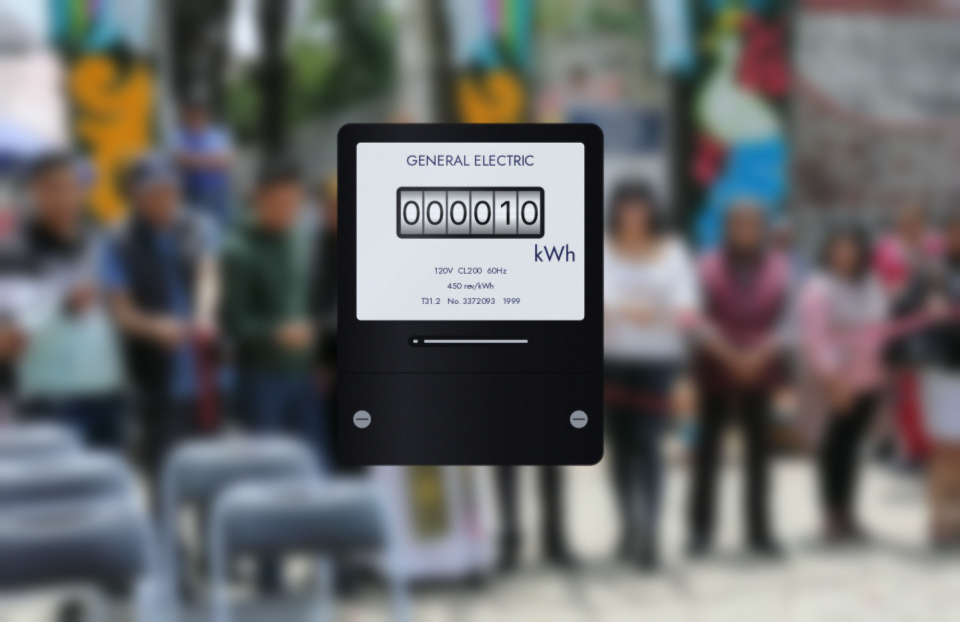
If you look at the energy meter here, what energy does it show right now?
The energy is 10 kWh
